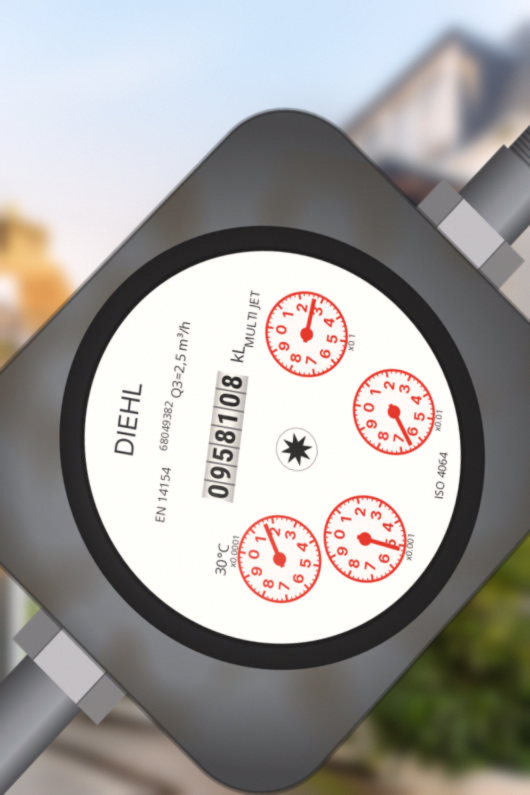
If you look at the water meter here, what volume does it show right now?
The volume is 958108.2651 kL
